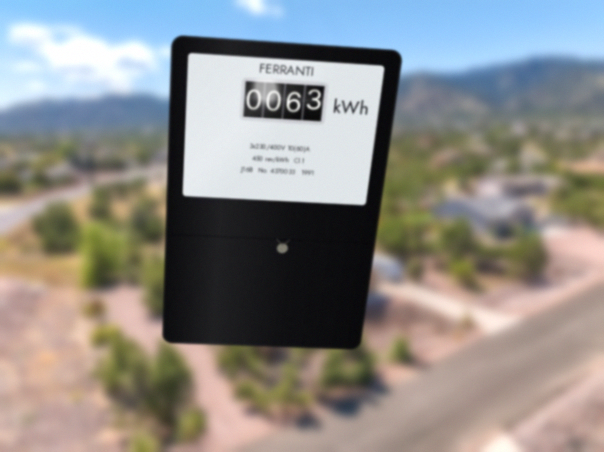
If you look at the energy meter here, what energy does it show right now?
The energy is 63 kWh
